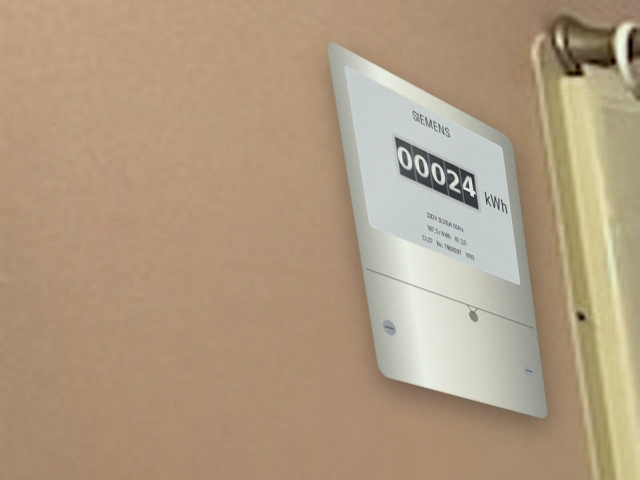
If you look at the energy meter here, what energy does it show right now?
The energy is 24 kWh
